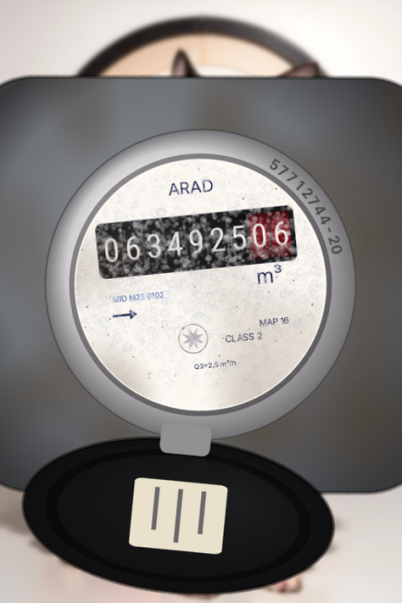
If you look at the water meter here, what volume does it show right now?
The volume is 634925.06 m³
